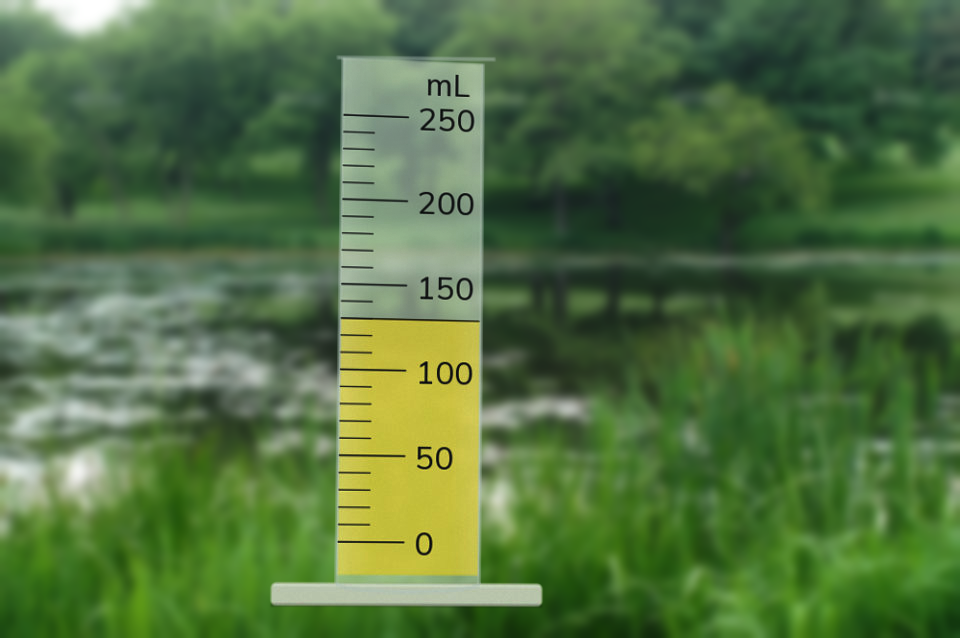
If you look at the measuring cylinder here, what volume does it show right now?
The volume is 130 mL
